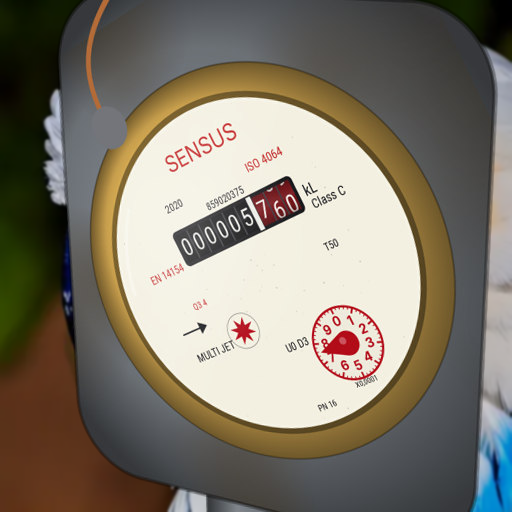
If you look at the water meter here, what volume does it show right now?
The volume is 5.7597 kL
